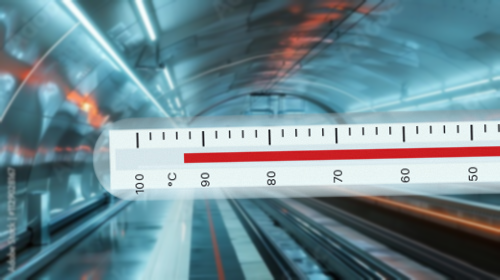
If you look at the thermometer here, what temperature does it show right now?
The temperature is 93 °C
